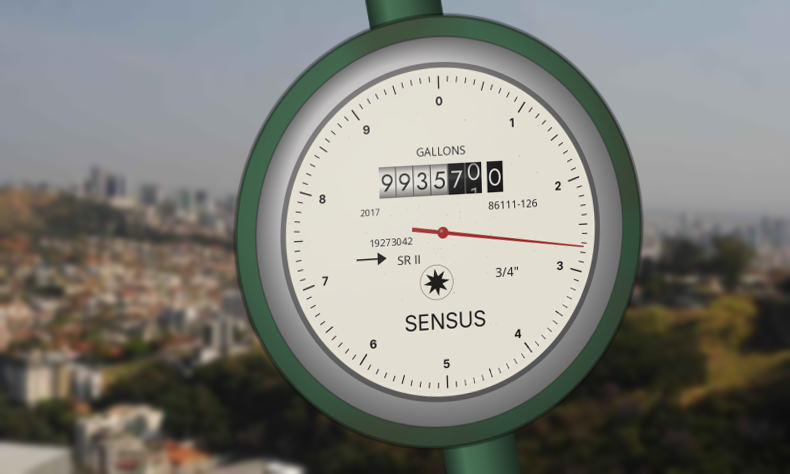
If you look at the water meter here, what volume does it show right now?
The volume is 9935702.7 gal
